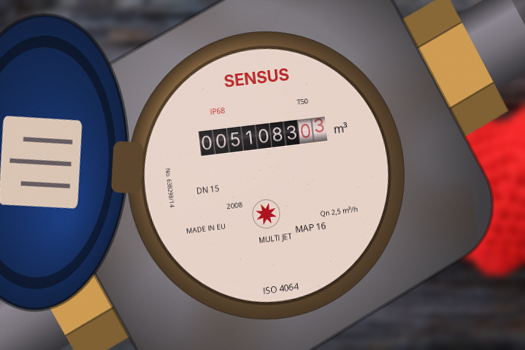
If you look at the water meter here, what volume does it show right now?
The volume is 51083.03 m³
